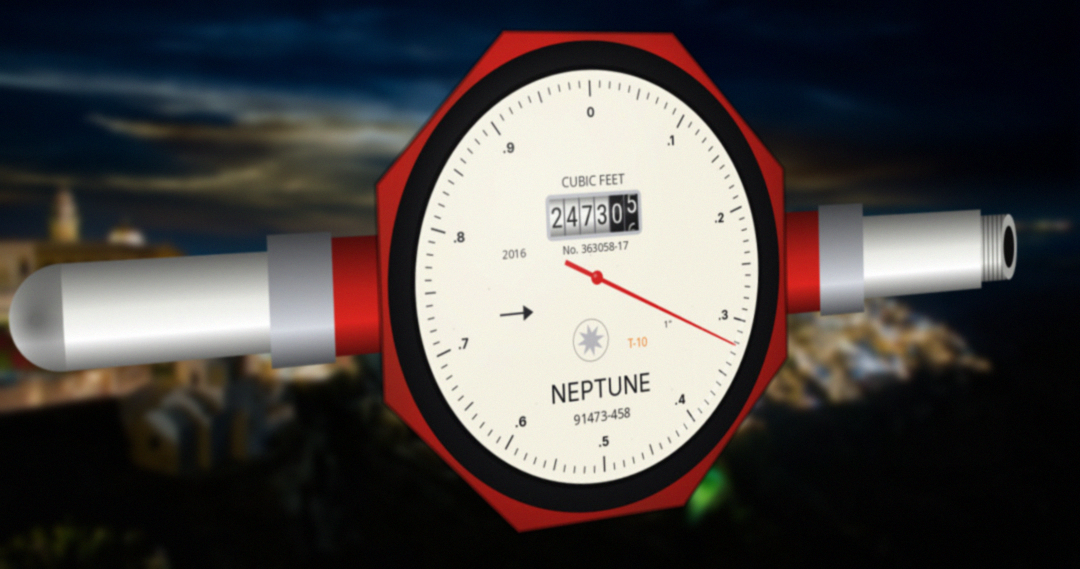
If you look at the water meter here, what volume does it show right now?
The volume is 247305.32 ft³
